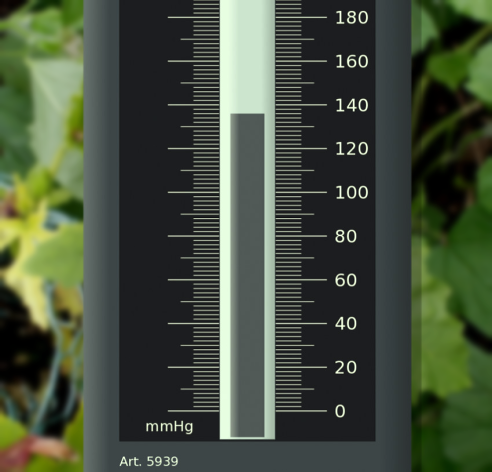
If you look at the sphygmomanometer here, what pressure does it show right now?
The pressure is 136 mmHg
